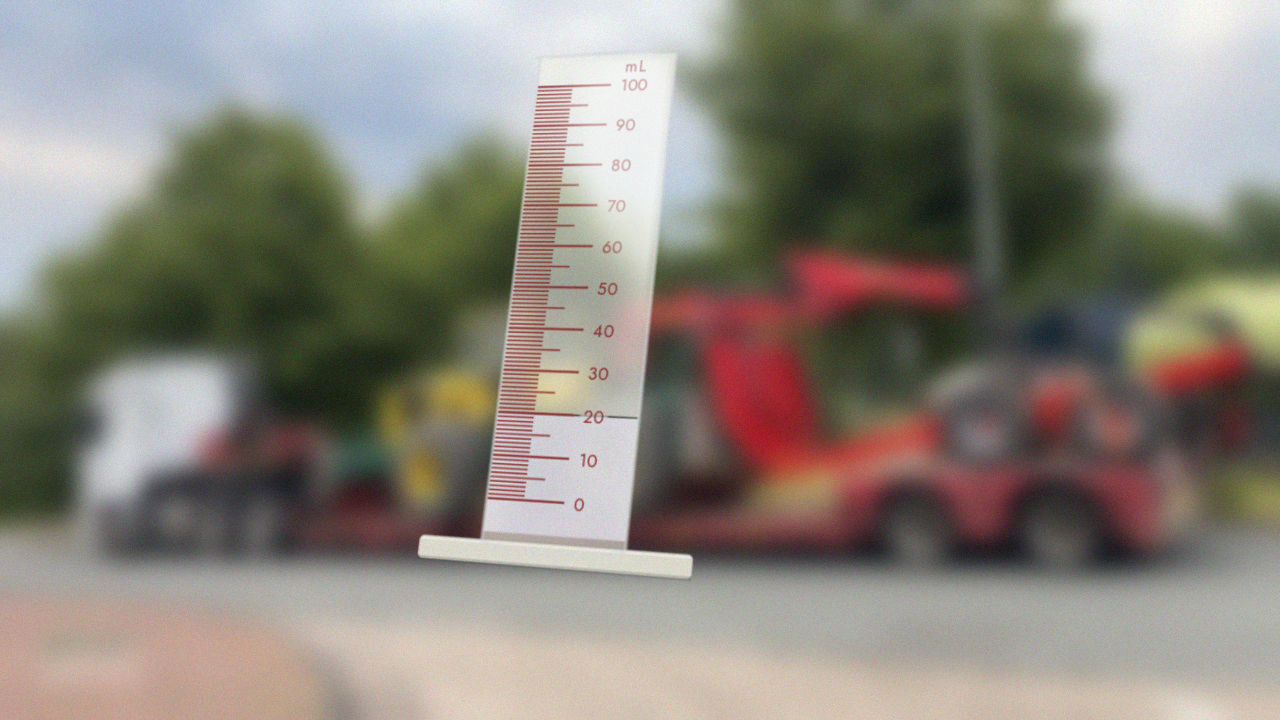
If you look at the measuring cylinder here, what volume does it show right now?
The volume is 20 mL
